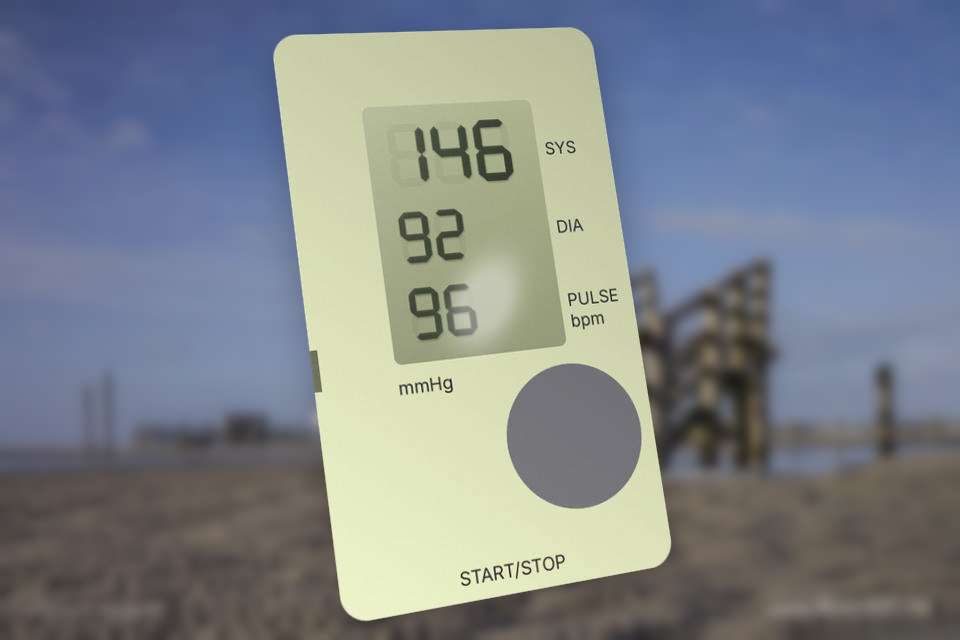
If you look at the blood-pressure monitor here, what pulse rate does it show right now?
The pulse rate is 96 bpm
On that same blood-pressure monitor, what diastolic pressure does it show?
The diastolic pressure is 92 mmHg
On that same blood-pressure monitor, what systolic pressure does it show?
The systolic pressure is 146 mmHg
